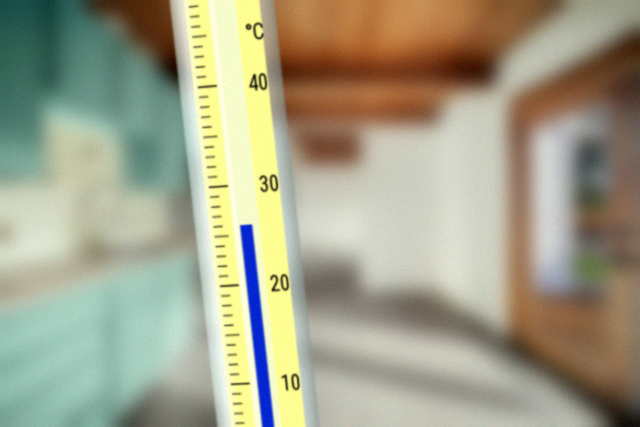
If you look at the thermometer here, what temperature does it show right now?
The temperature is 26 °C
